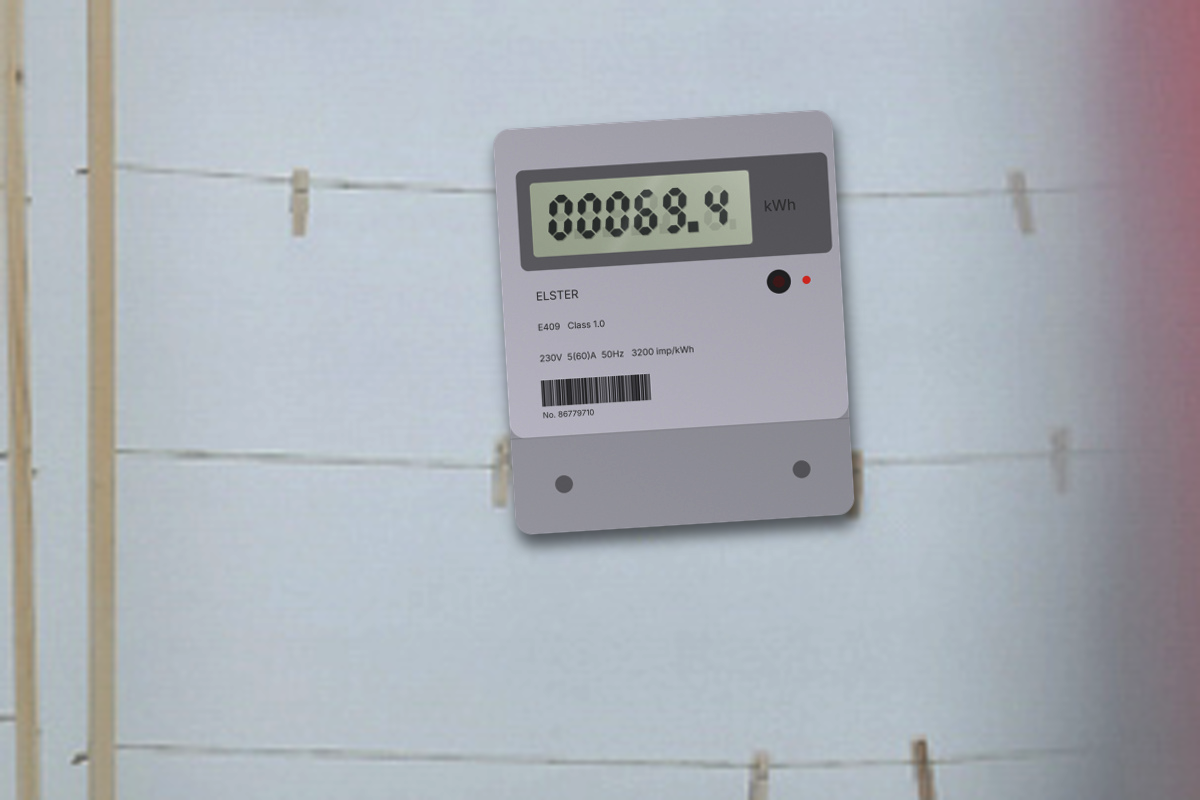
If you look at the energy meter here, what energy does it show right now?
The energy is 69.4 kWh
